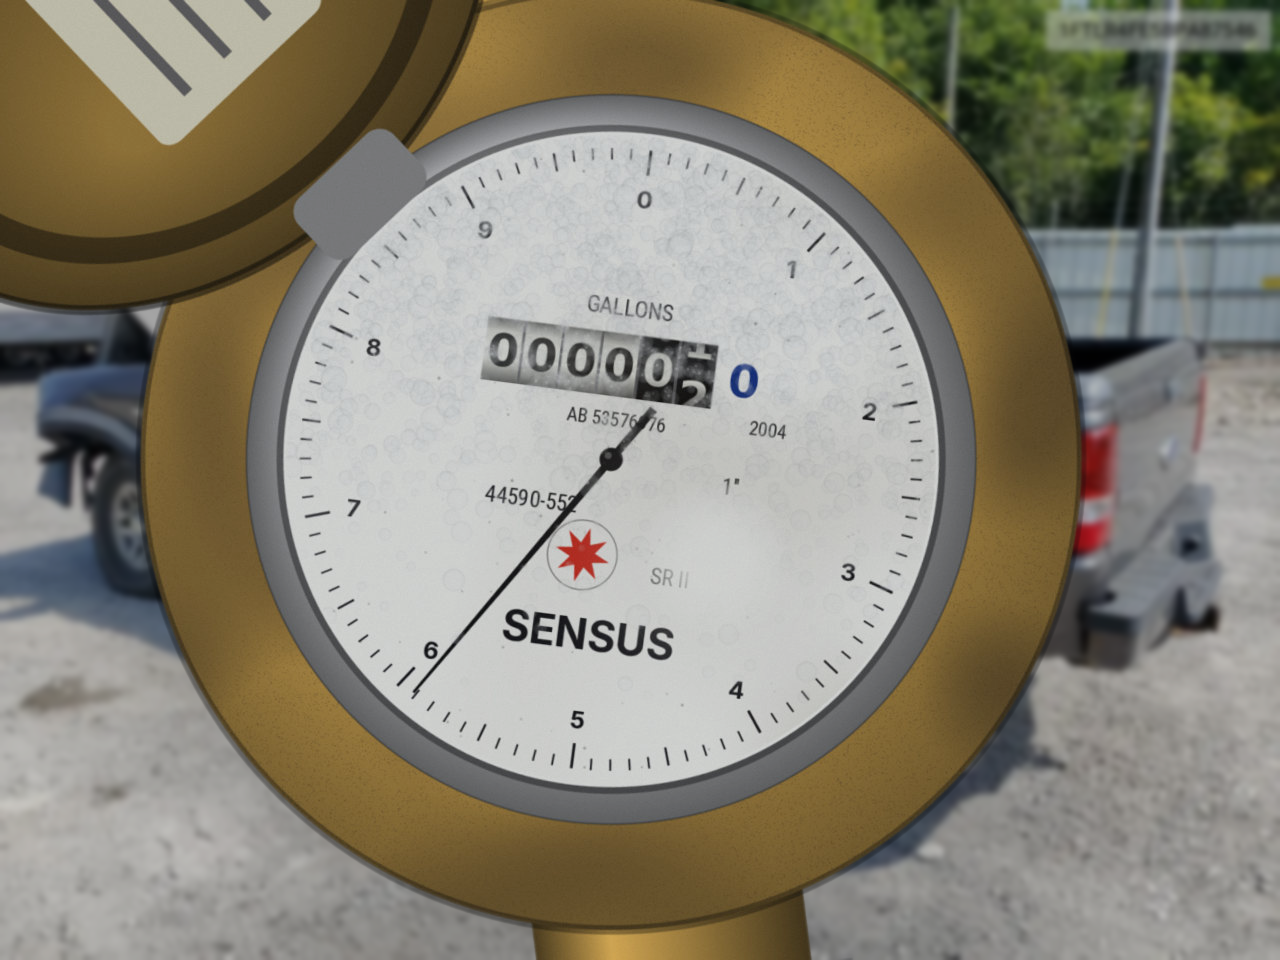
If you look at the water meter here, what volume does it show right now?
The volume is 15.9 gal
